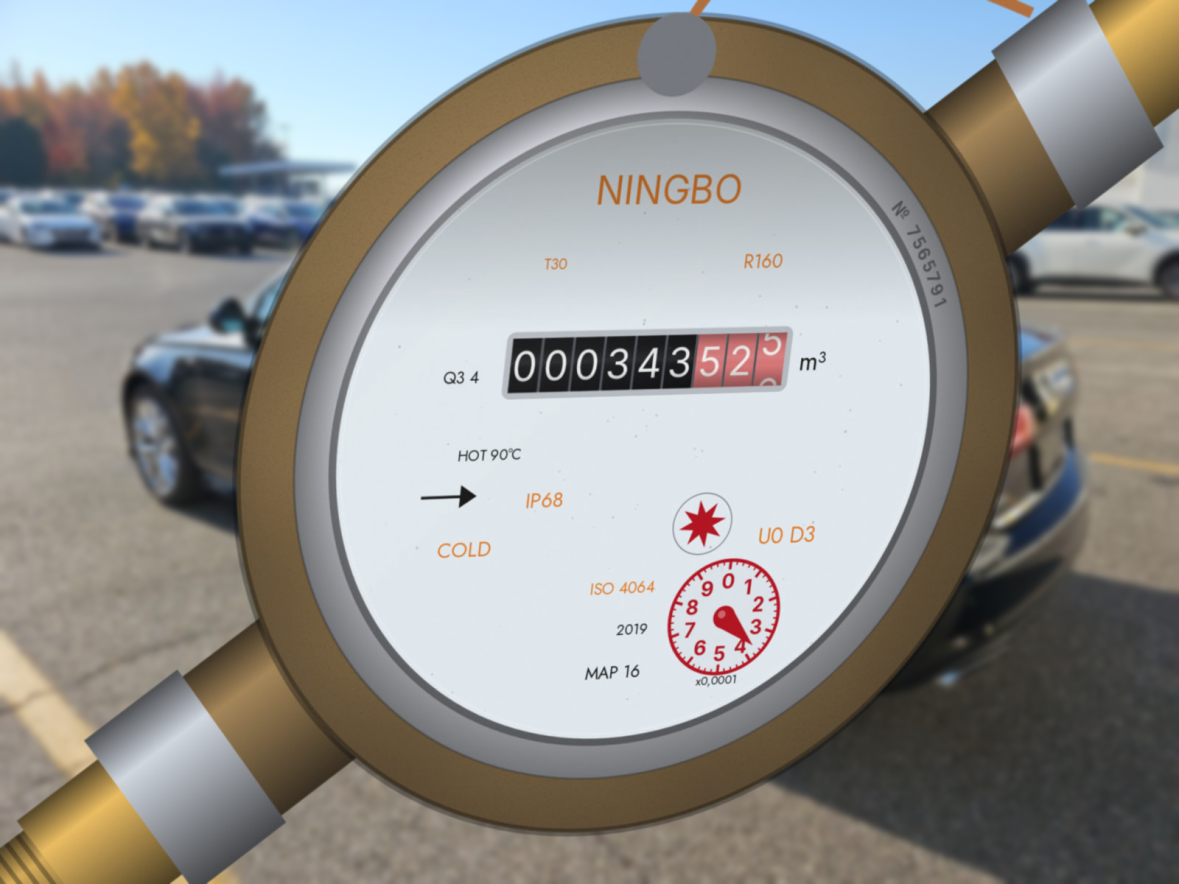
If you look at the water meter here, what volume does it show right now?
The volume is 343.5253 m³
